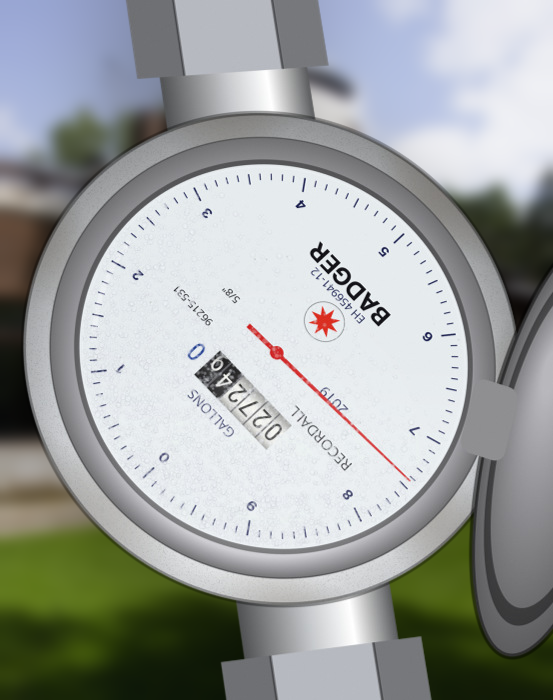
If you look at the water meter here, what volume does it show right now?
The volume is 272487.4 gal
